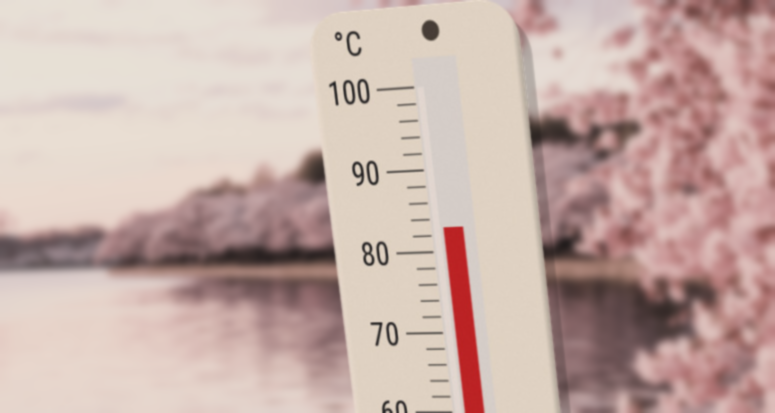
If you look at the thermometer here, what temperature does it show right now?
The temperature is 83 °C
